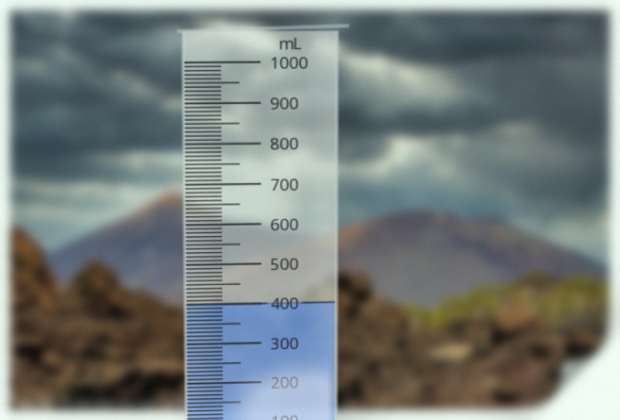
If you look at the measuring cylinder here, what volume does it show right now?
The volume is 400 mL
